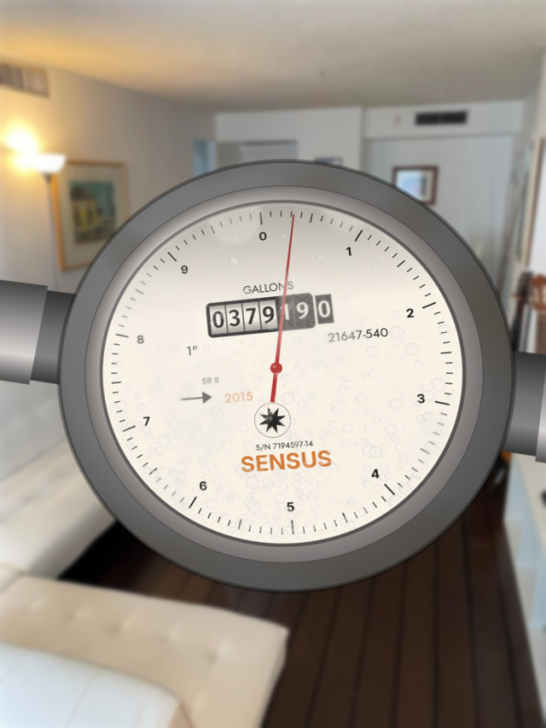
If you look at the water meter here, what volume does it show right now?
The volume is 379190.3 gal
